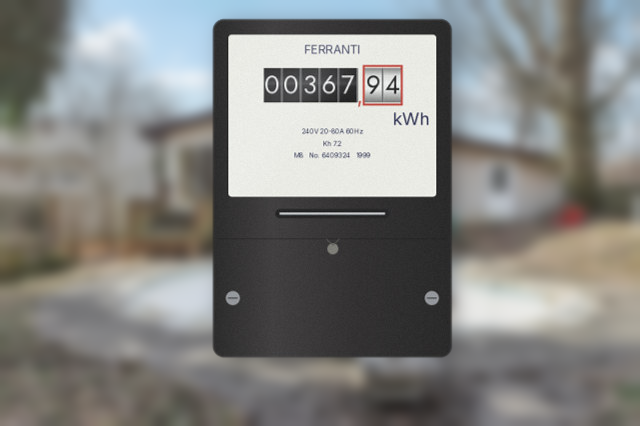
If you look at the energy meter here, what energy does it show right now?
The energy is 367.94 kWh
